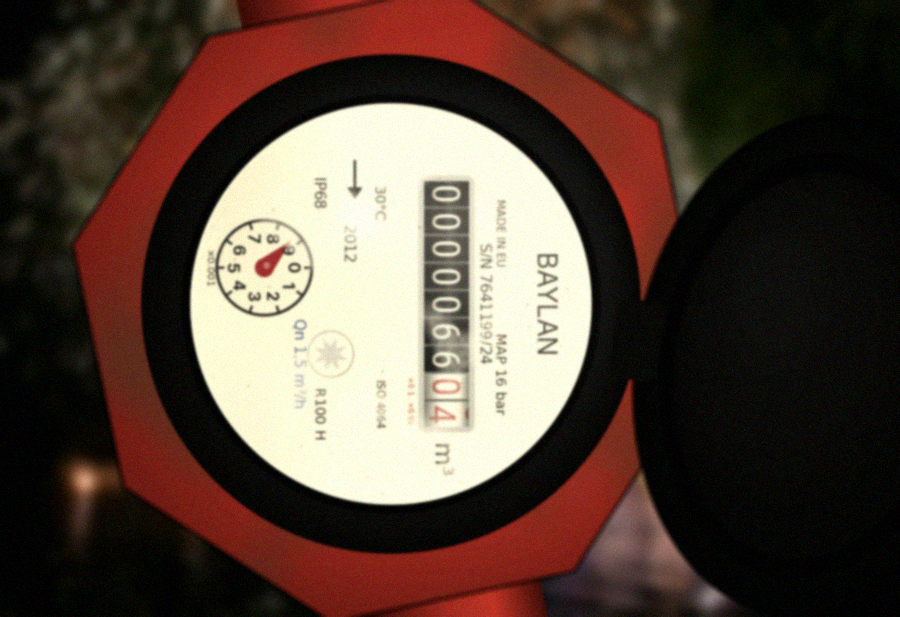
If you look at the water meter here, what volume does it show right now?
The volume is 66.038 m³
